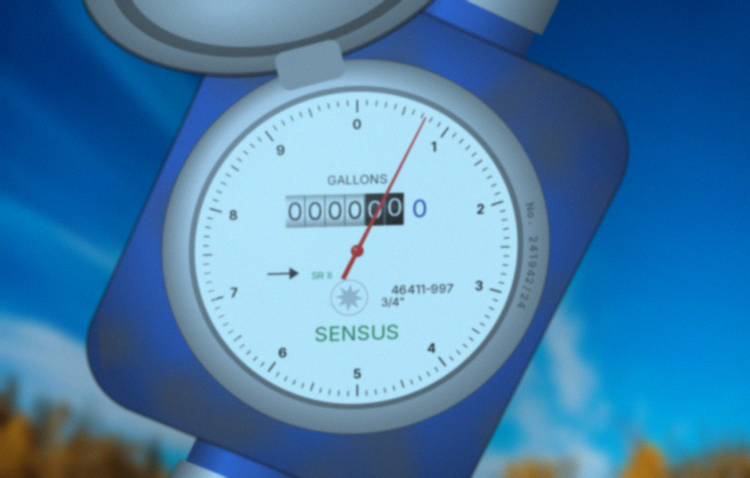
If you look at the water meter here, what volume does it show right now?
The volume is 0.7 gal
